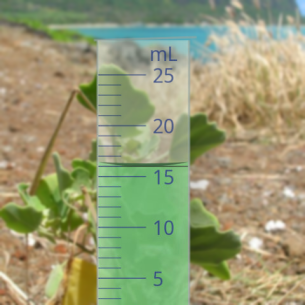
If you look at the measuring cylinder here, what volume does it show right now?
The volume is 16 mL
